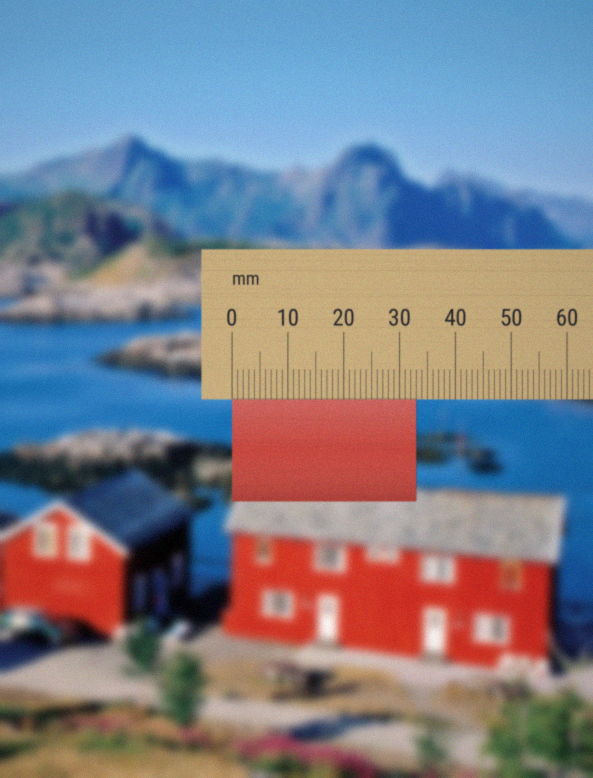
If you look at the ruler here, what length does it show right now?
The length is 33 mm
